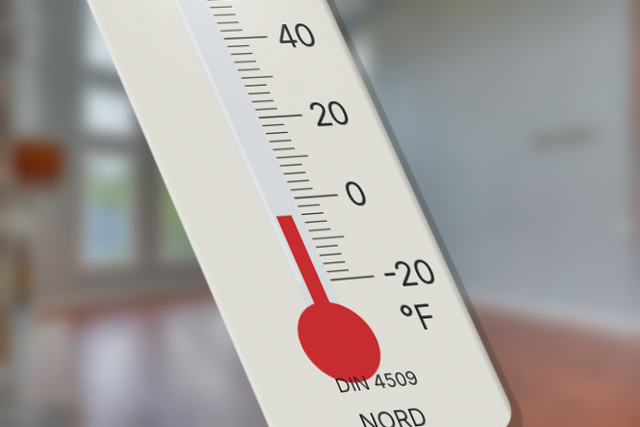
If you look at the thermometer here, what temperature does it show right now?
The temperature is -4 °F
